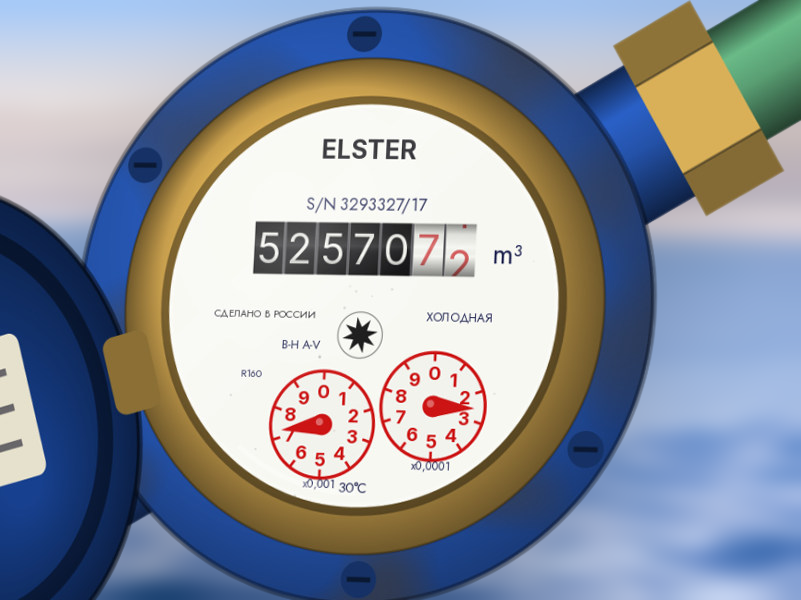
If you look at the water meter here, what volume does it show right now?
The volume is 52570.7172 m³
